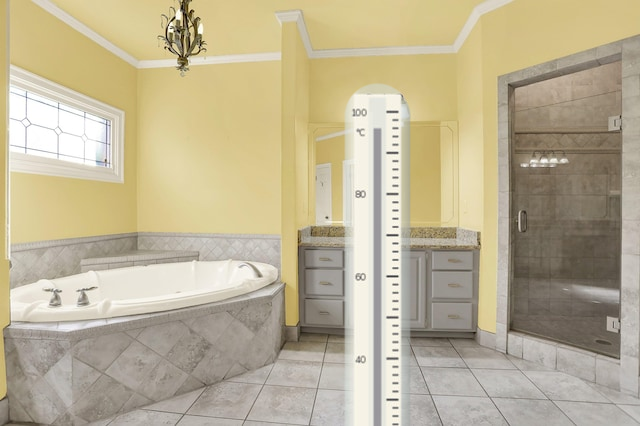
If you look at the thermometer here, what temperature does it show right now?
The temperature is 96 °C
